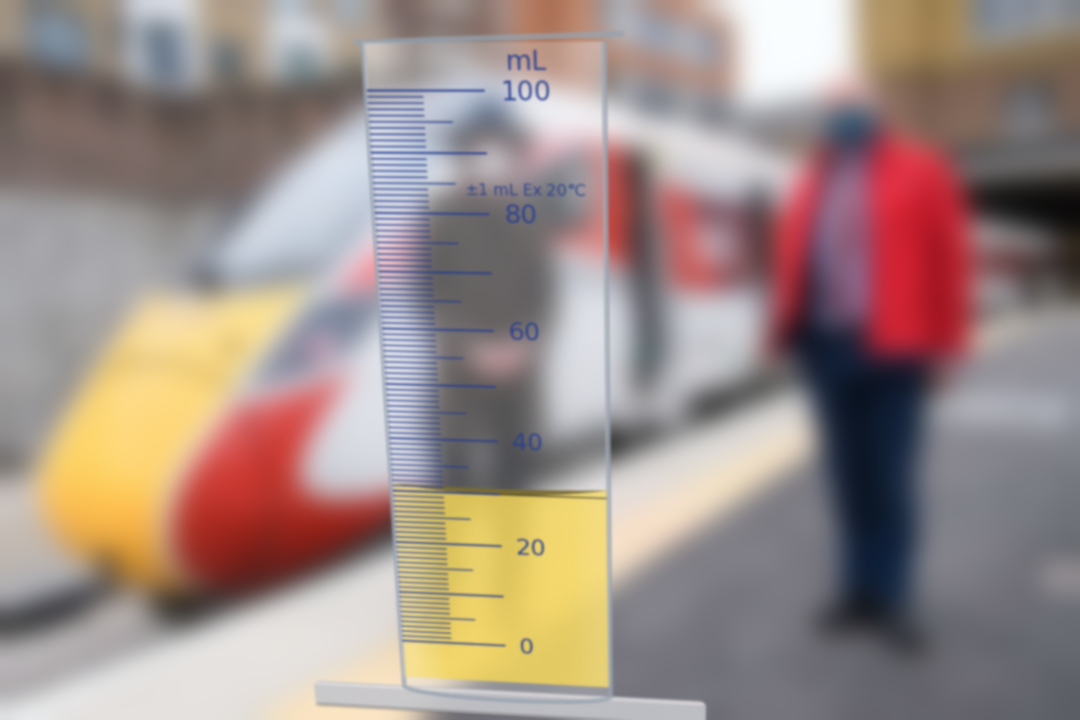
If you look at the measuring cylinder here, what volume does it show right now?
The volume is 30 mL
